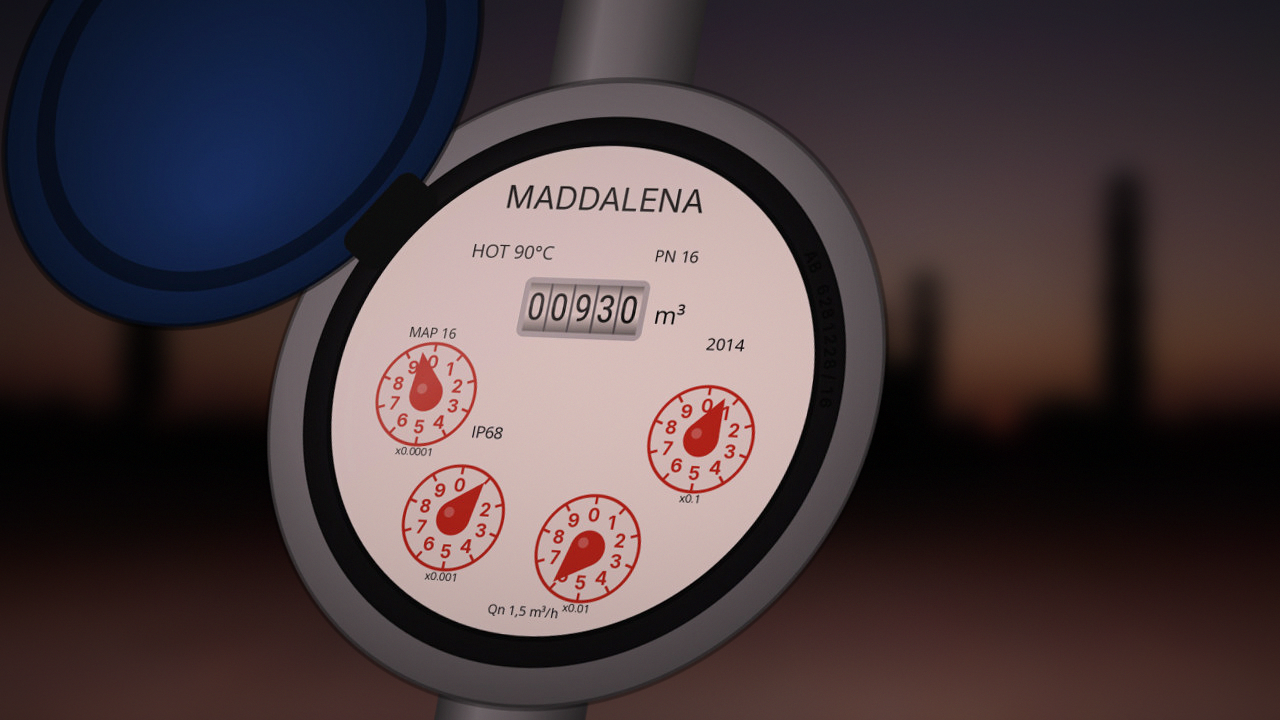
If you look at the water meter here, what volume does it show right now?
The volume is 930.0609 m³
